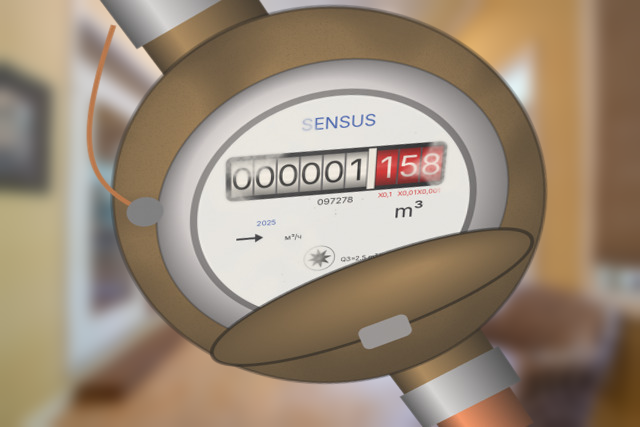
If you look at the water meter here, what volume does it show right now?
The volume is 1.158 m³
